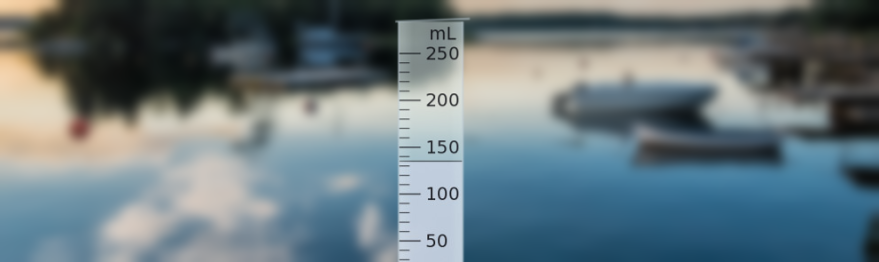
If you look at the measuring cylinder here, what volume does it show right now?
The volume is 135 mL
